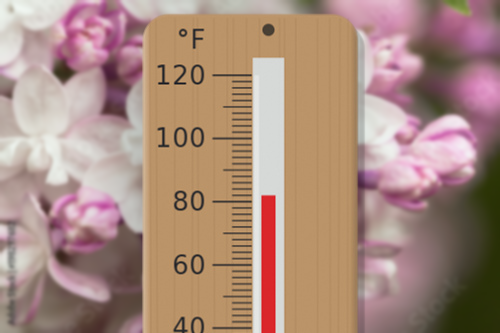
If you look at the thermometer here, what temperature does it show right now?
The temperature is 82 °F
